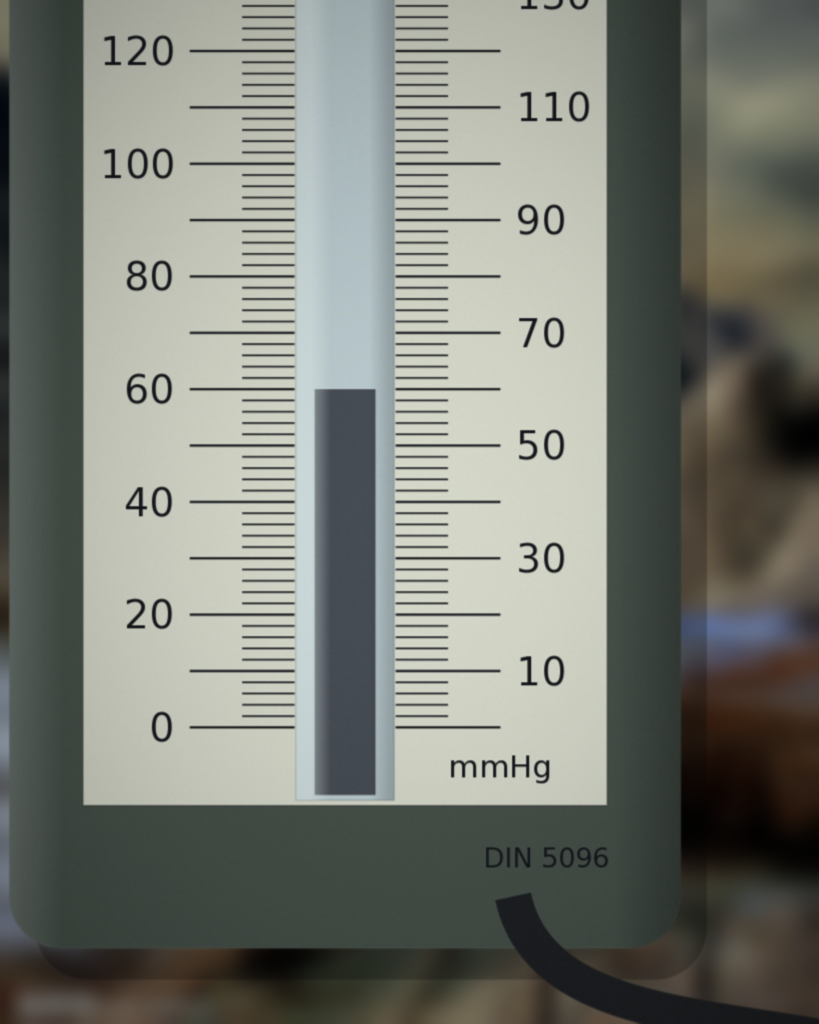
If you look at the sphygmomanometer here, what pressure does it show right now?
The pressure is 60 mmHg
